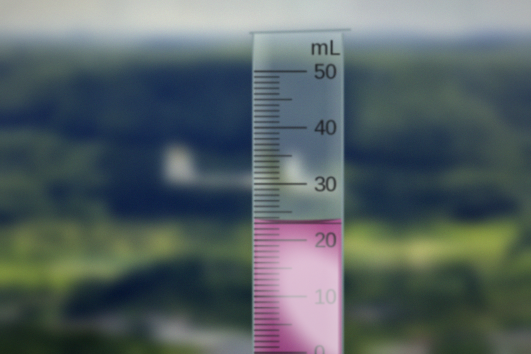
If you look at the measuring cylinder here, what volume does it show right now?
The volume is 23 mL
